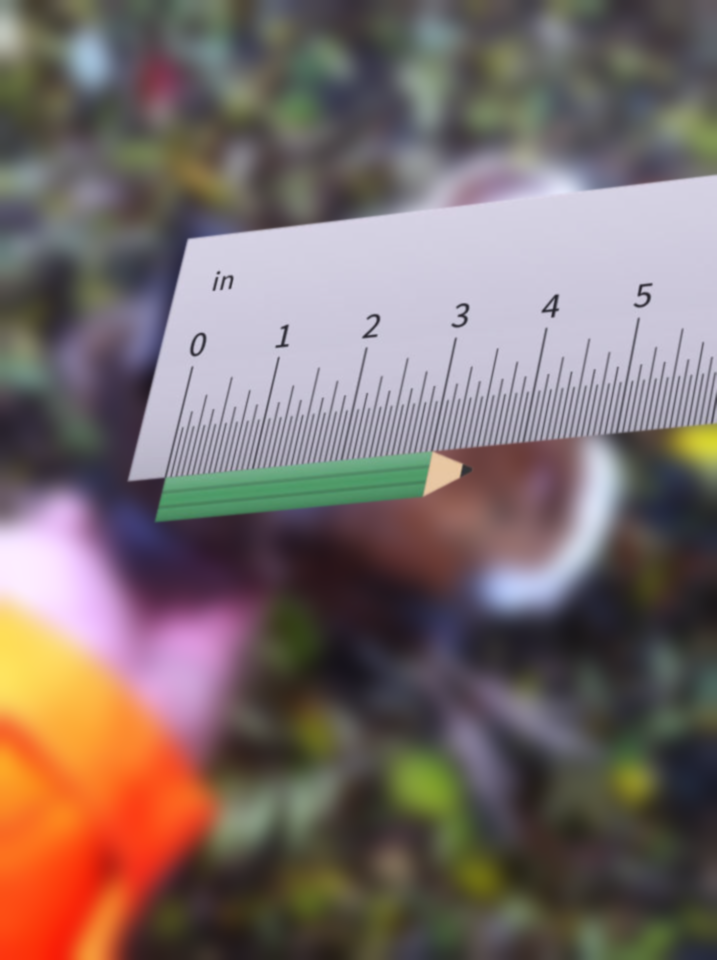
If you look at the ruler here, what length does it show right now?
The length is 3.5 in
